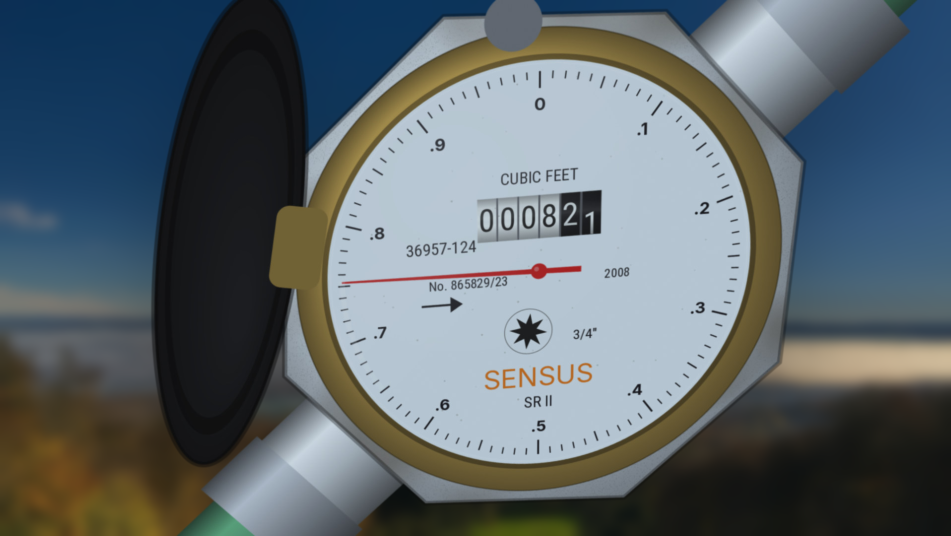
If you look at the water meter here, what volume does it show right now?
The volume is 820.75 ft³
